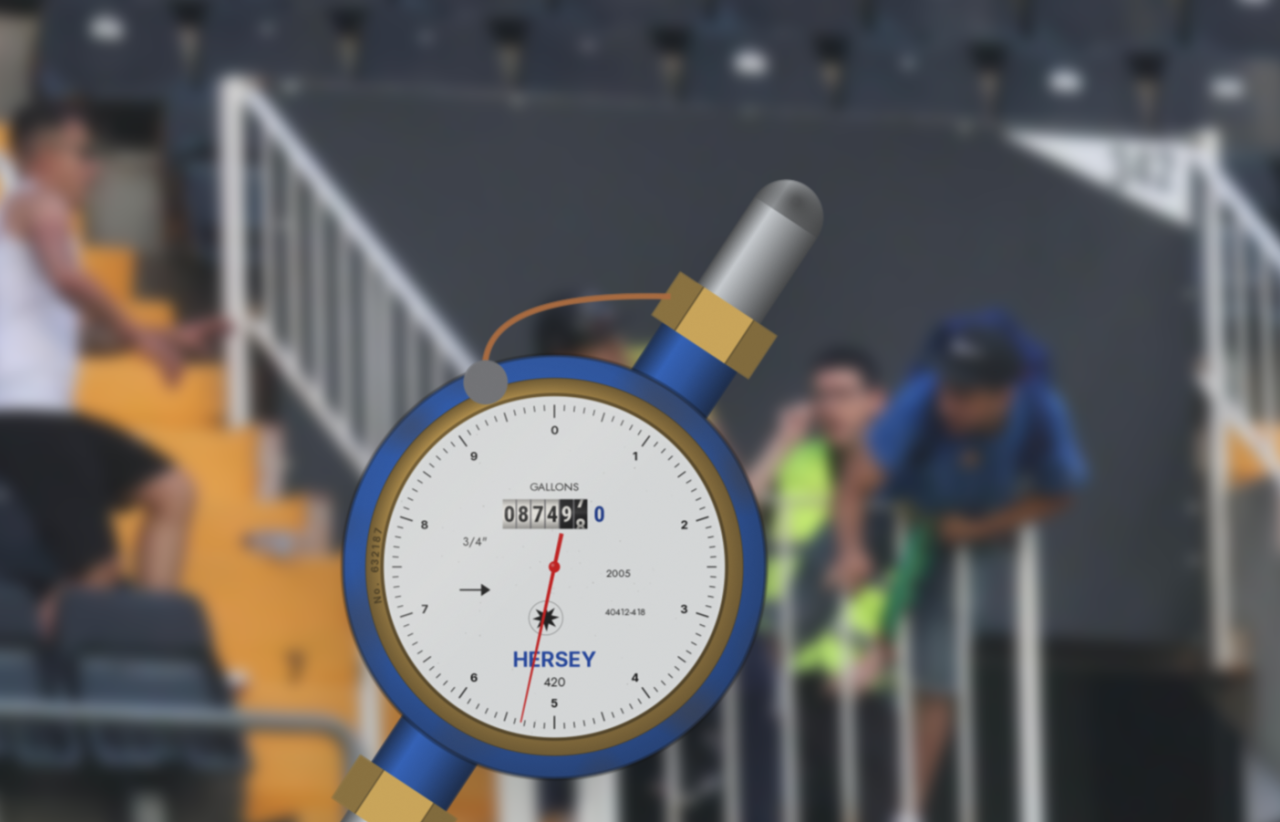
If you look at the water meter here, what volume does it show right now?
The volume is 874975.3 gal
